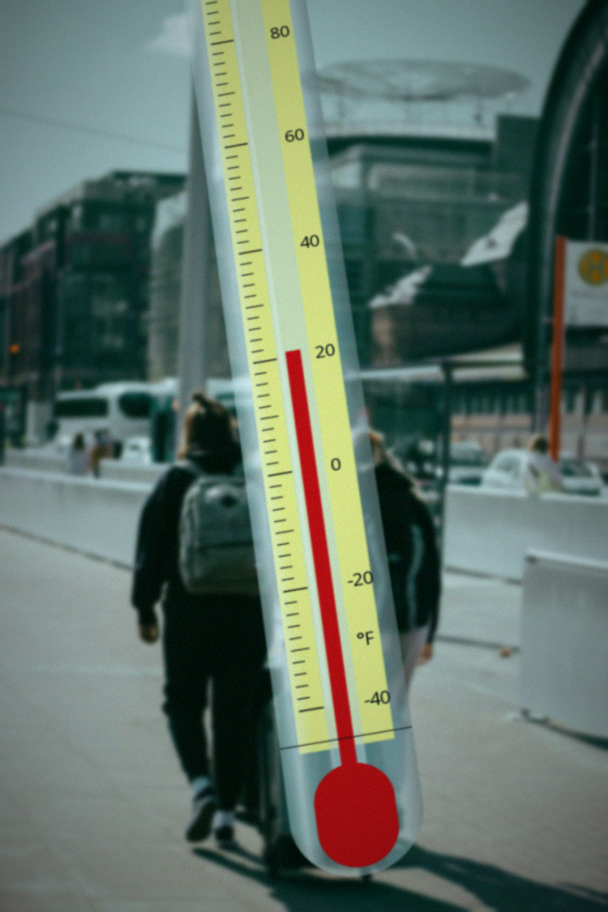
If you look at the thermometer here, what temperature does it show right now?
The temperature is 21 °F
